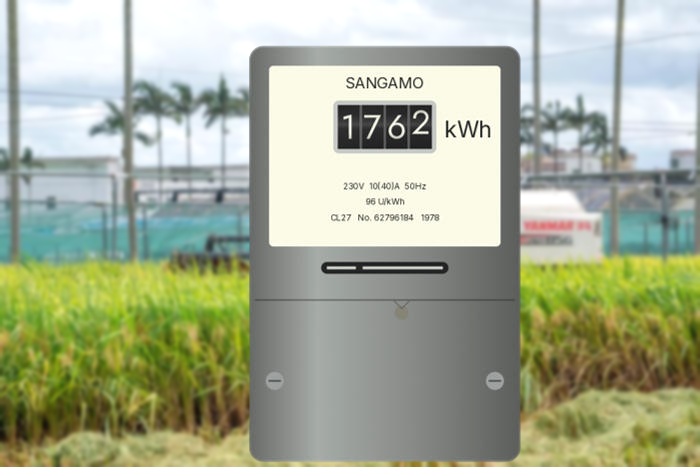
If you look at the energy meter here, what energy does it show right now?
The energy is 1762 kWh
